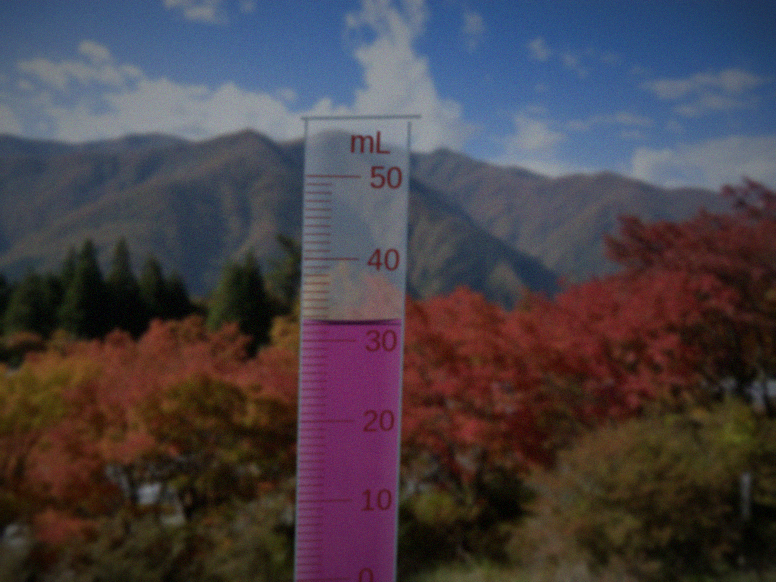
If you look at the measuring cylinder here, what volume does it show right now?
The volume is 32 mL
